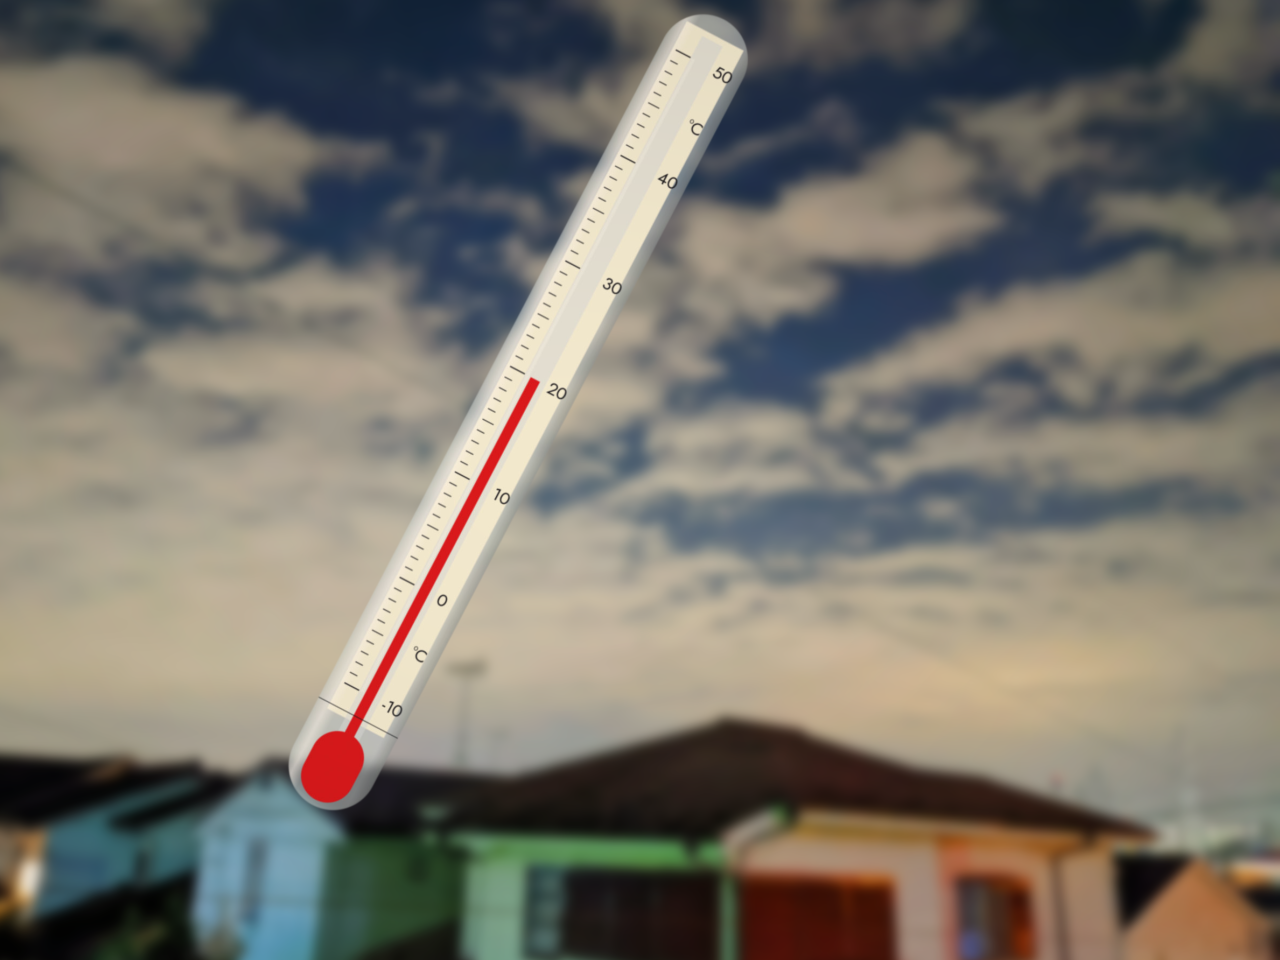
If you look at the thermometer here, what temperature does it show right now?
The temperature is 20 °C
